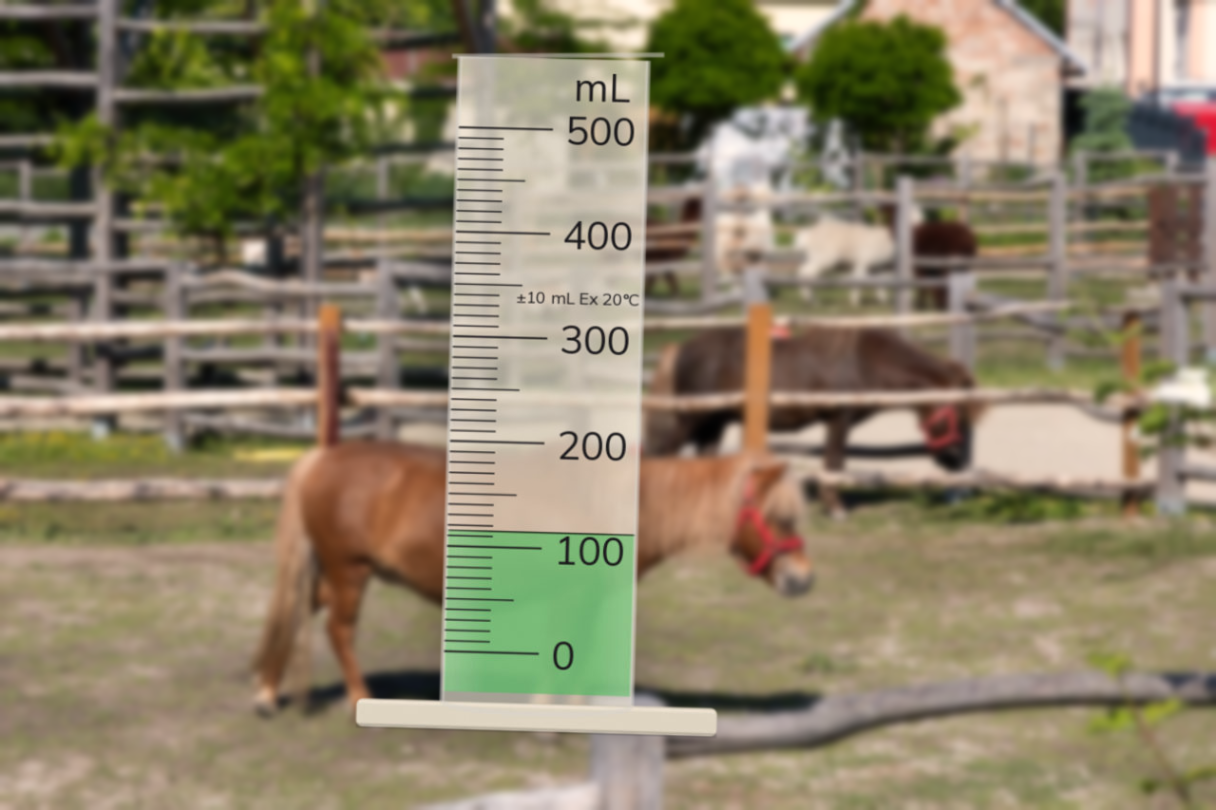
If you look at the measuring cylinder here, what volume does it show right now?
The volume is 115 mL
